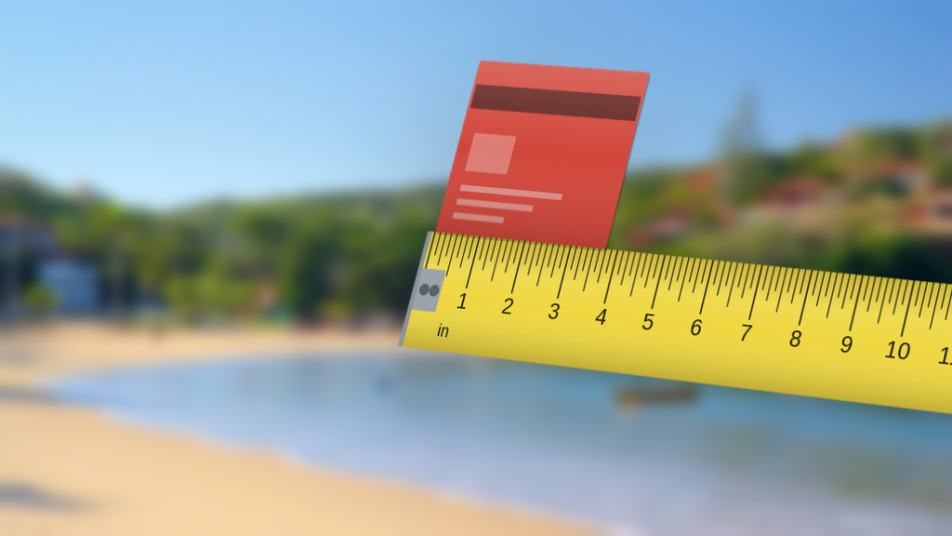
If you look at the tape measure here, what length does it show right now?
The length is 3.75 in
